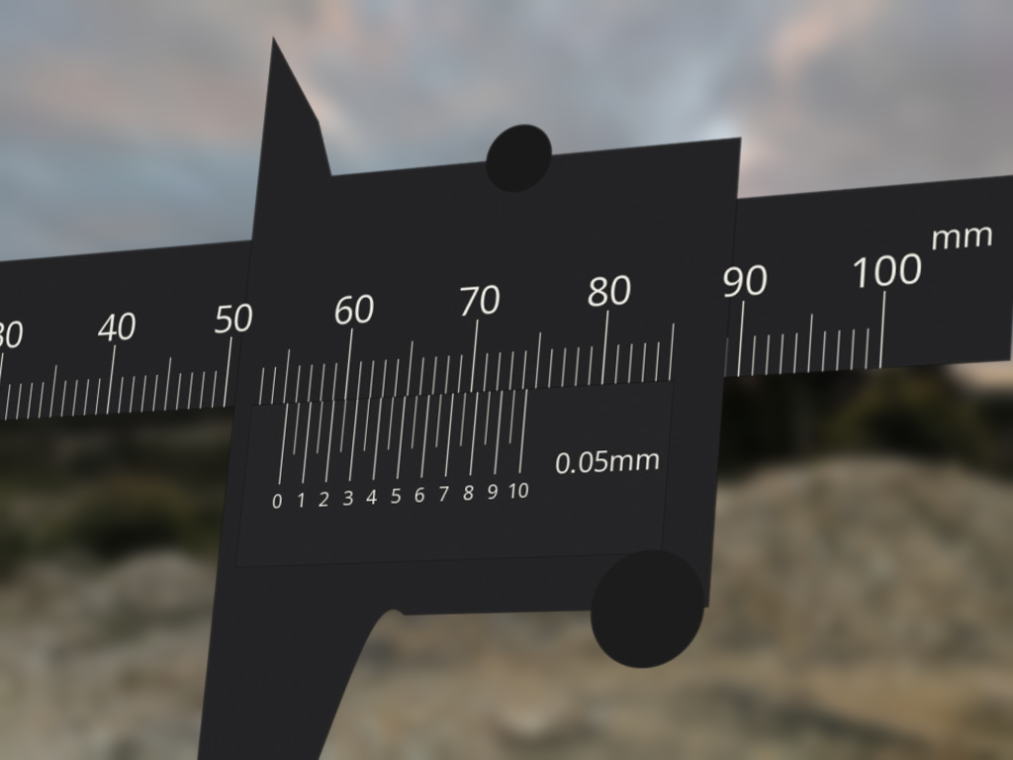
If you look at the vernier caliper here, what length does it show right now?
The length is 55.3 mm
